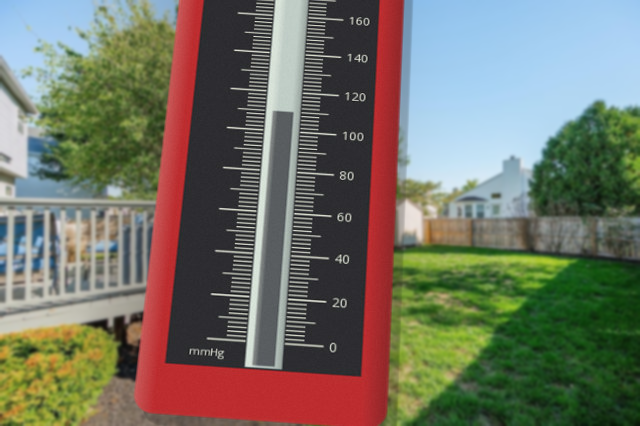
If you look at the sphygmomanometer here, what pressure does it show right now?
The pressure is 110 mmHg
